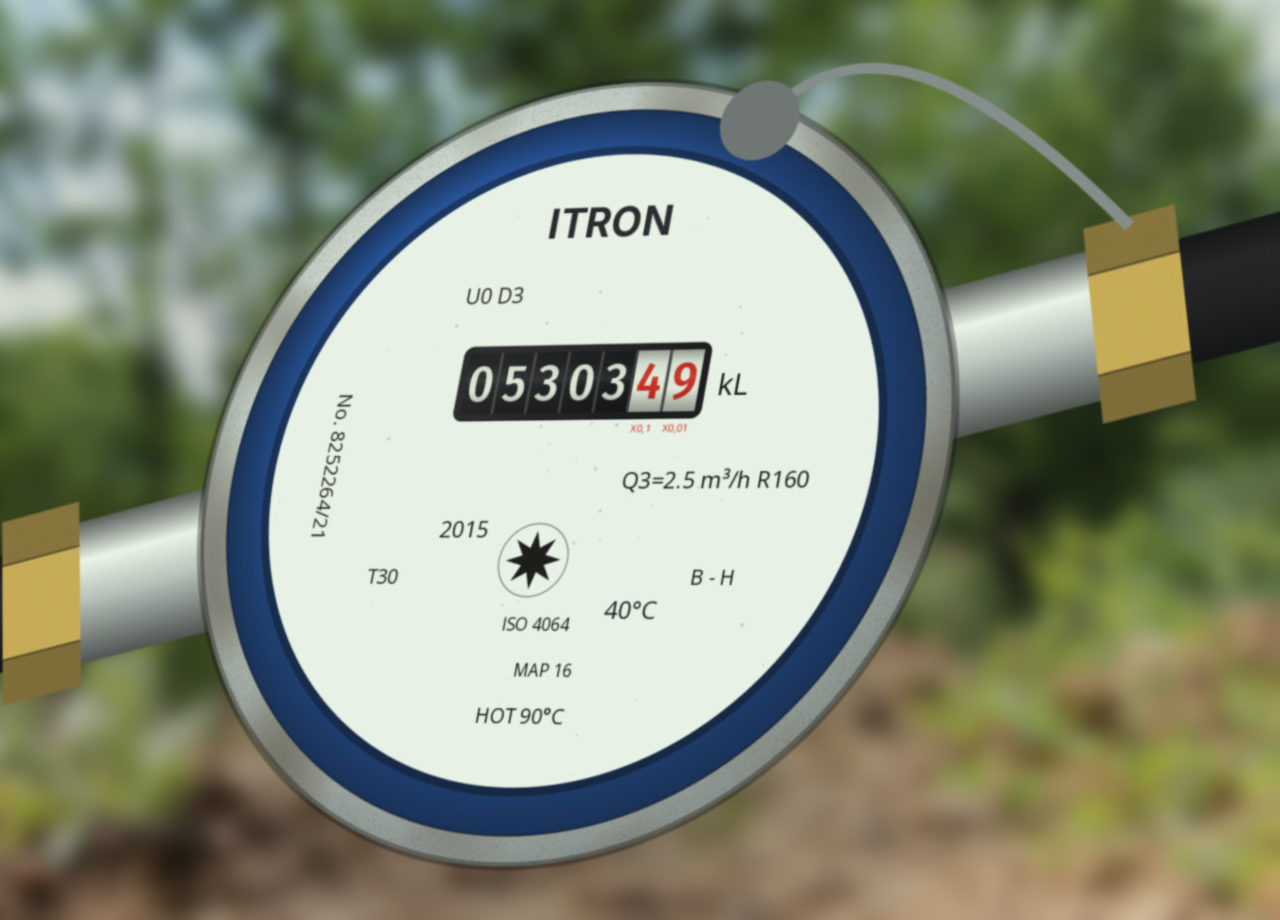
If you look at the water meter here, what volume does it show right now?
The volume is 5303.49 kL
